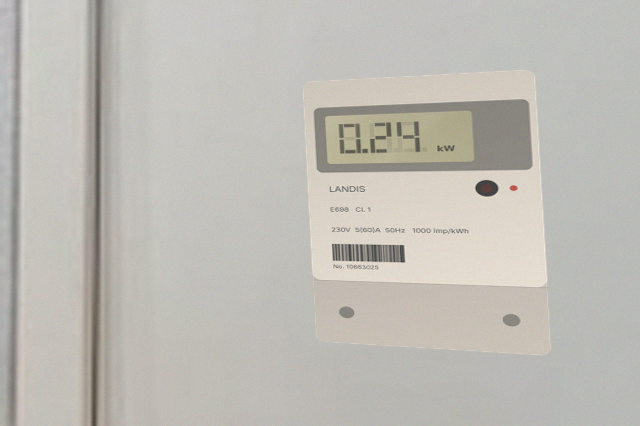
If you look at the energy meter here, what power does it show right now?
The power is 0.24 kW
